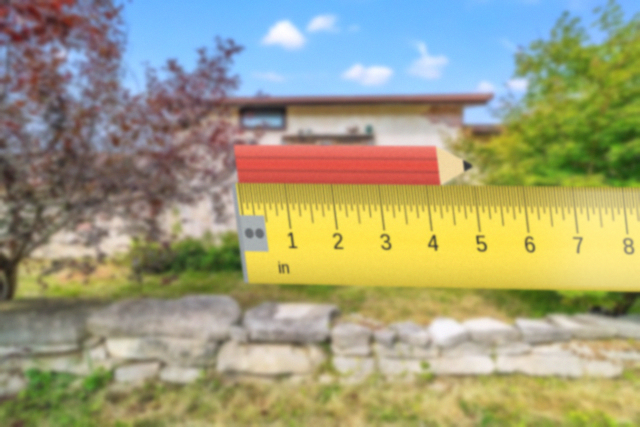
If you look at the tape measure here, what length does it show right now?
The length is 5 in
